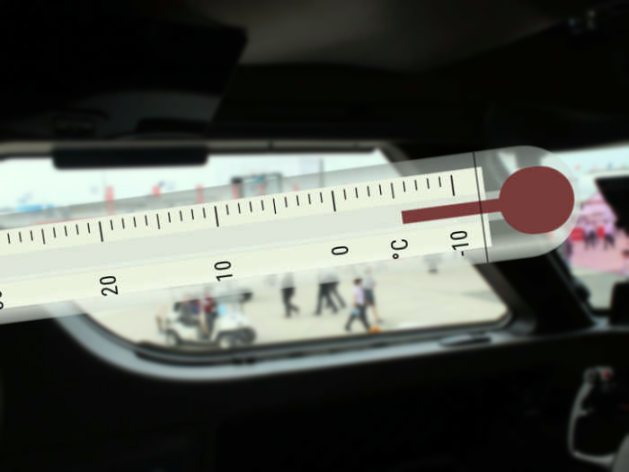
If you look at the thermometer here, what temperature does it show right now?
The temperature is -5.5 °C
